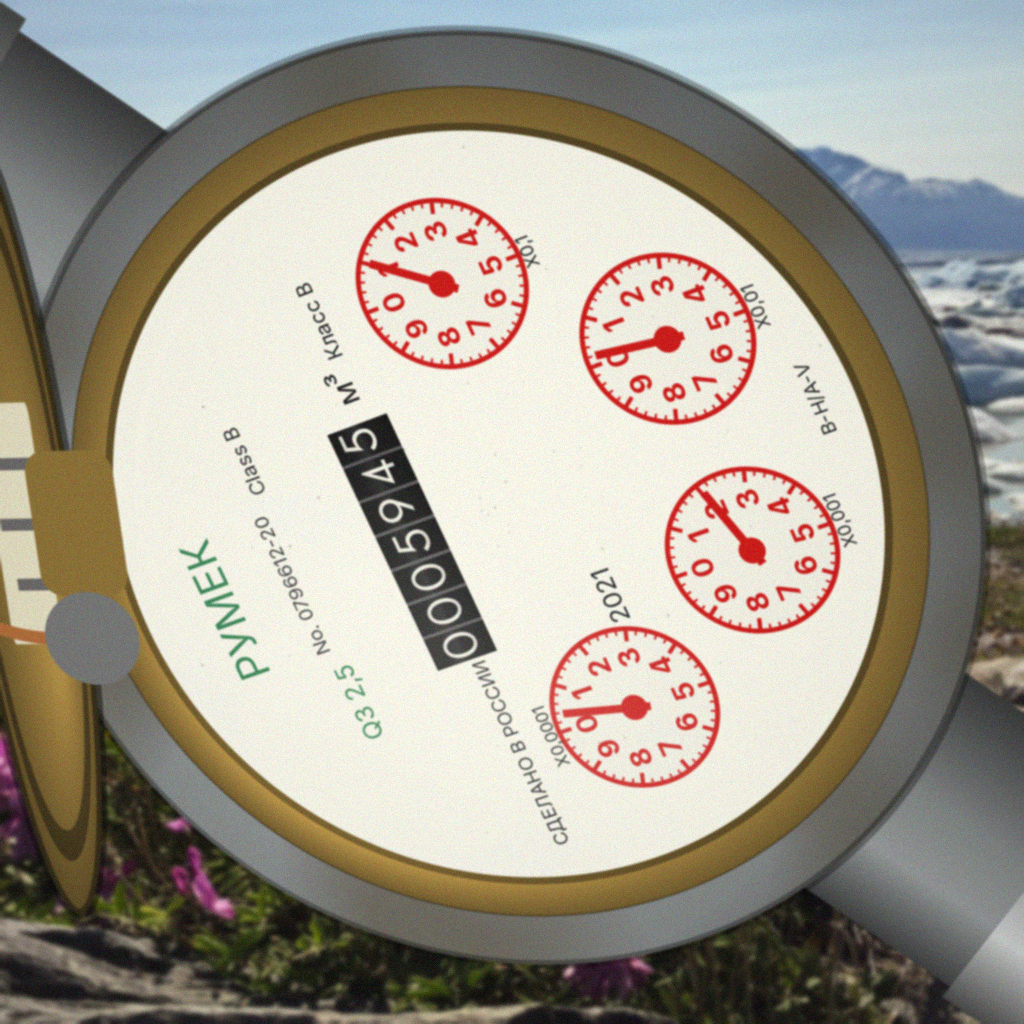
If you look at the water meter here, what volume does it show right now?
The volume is 5945.1020 m³
